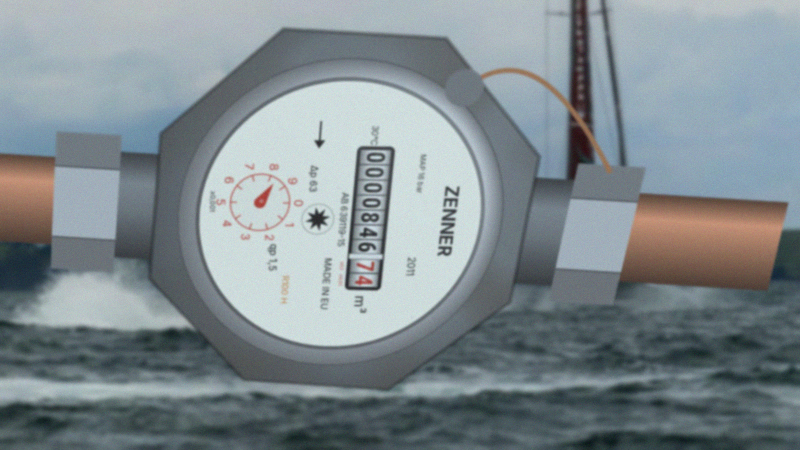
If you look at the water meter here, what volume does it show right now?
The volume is 846.748 m³
